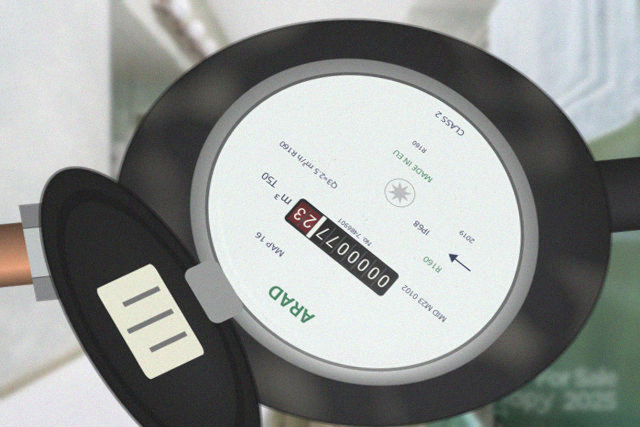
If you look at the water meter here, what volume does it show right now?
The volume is 77.23 m³
